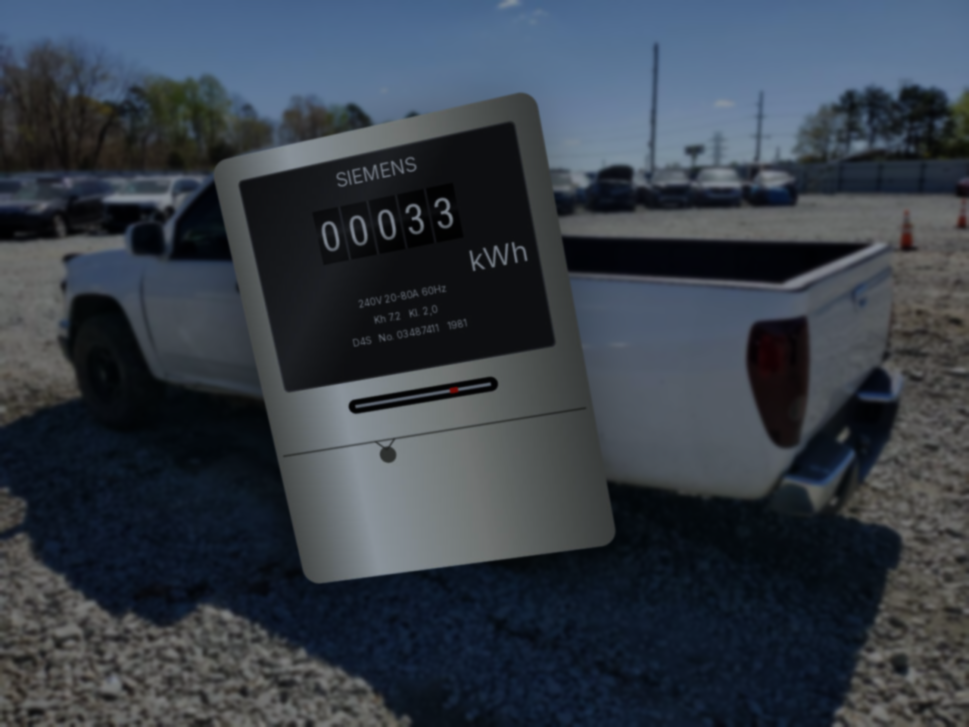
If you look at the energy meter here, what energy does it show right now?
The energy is 33 kWh
